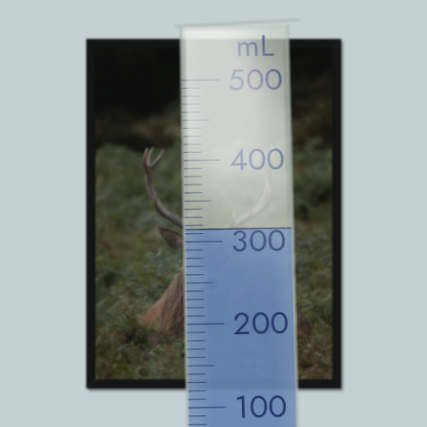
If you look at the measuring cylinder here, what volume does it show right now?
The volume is 315 mL
